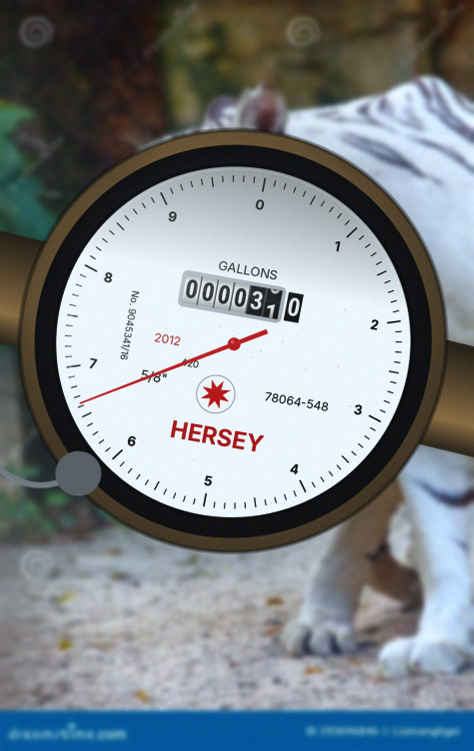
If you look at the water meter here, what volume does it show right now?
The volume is 306.6 gal
